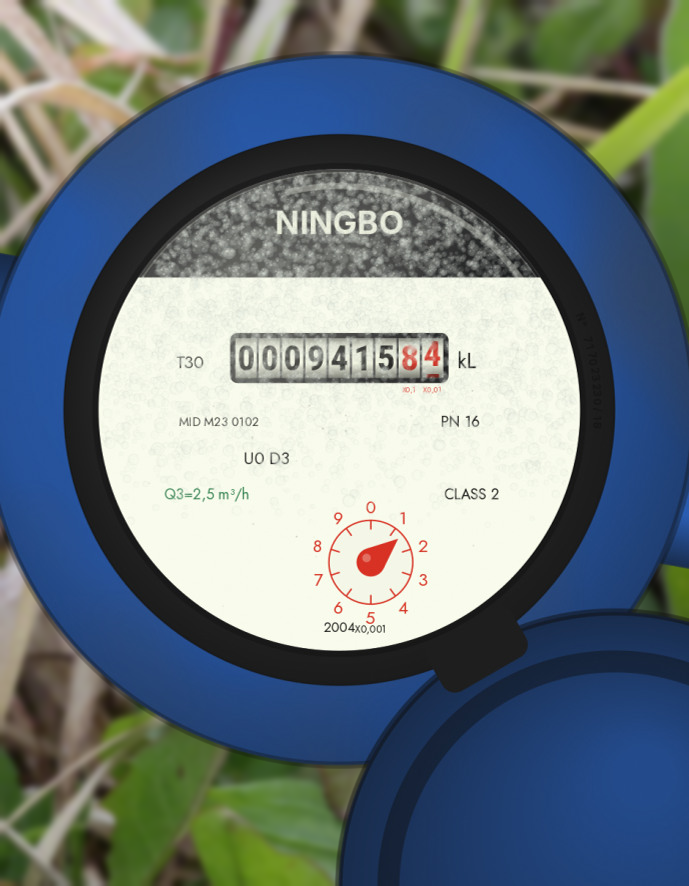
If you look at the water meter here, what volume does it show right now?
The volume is 9415.841 kL
